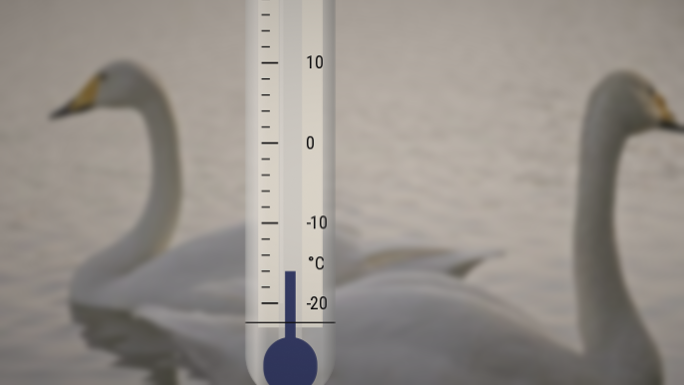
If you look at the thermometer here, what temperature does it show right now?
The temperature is -16 °C
